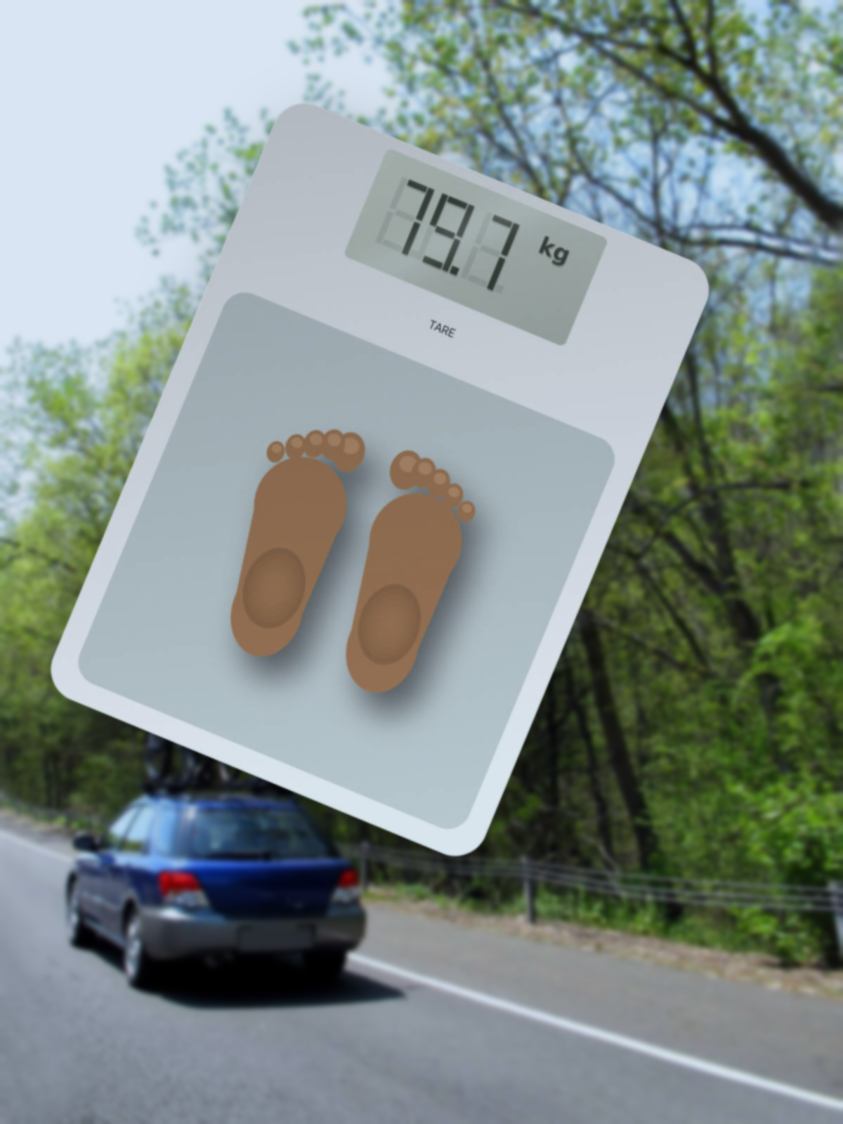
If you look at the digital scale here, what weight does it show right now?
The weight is 79.7 kg
